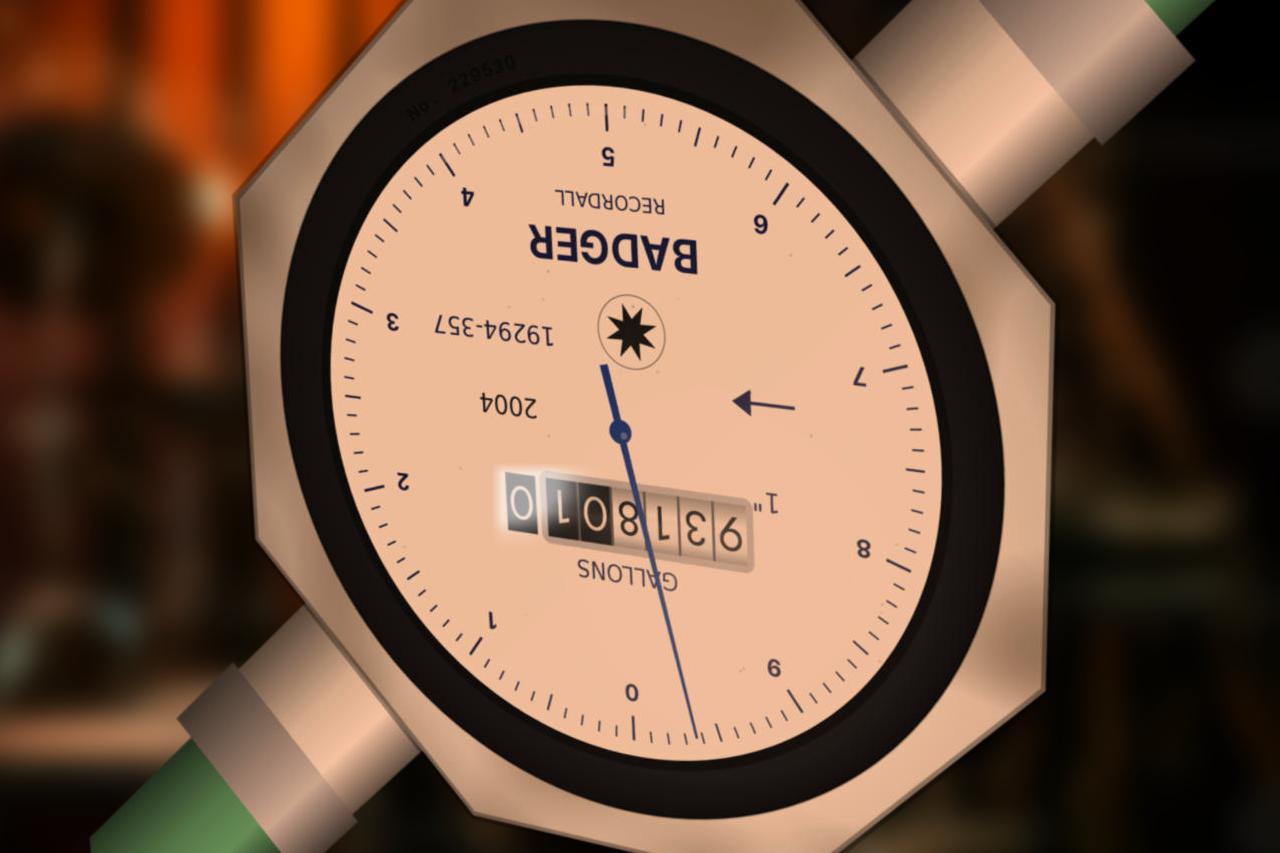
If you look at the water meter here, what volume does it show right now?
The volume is 9318009.6 gal
